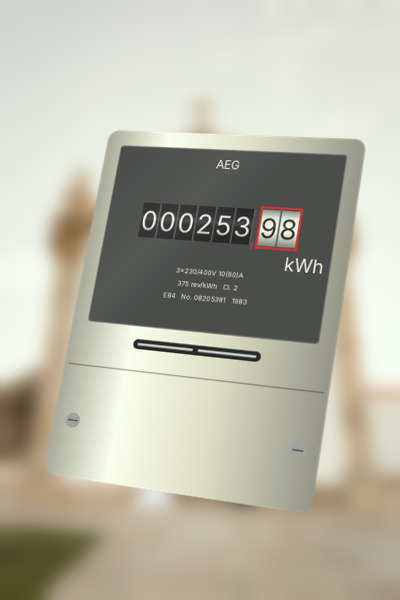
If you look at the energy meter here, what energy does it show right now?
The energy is 253.98 kWh
